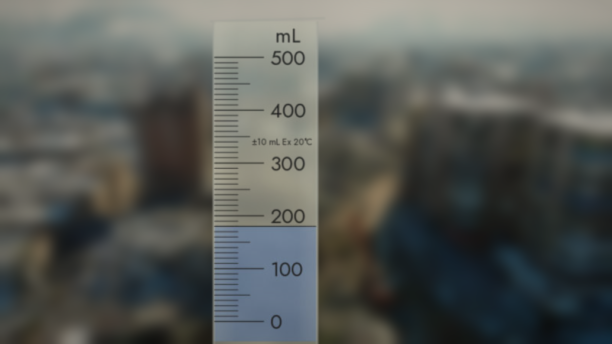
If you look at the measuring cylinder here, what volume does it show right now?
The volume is 180 mL
